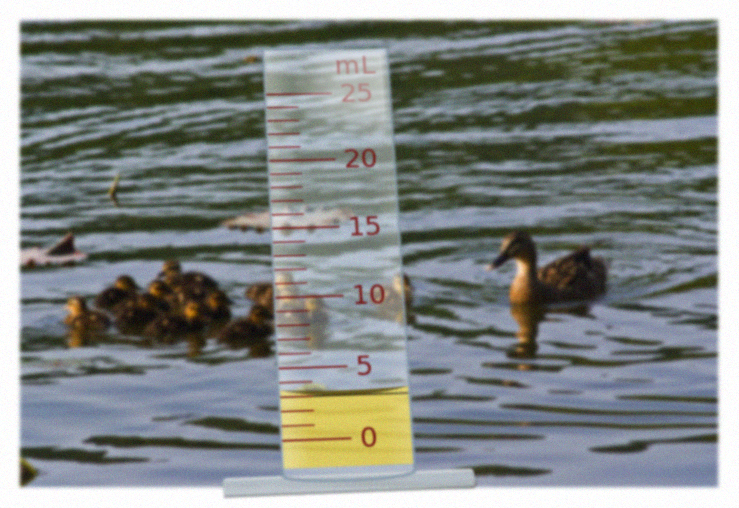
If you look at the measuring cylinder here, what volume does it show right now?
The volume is 3 mL
